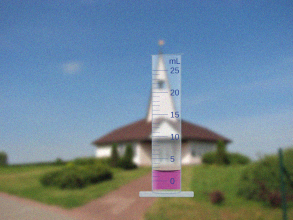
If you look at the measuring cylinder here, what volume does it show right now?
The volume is 2 mL
